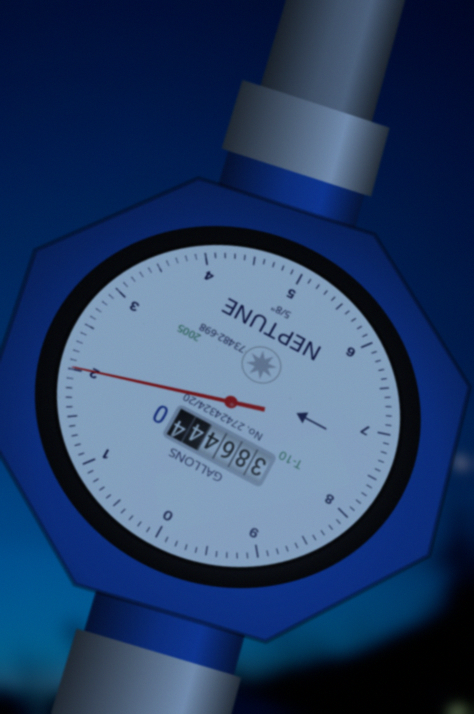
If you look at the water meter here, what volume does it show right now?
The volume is 3864442.0 gal
